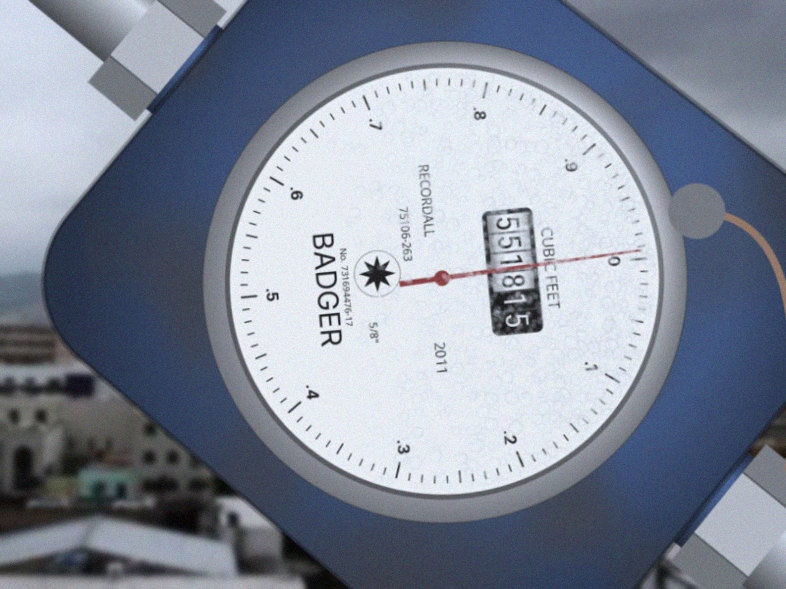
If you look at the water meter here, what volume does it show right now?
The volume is 551814.99 ft³
